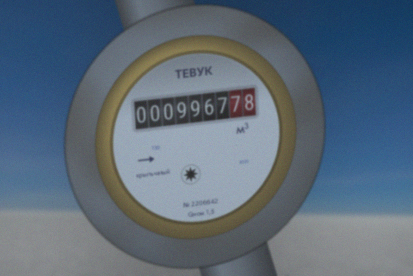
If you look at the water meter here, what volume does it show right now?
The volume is 9967.78 m³
